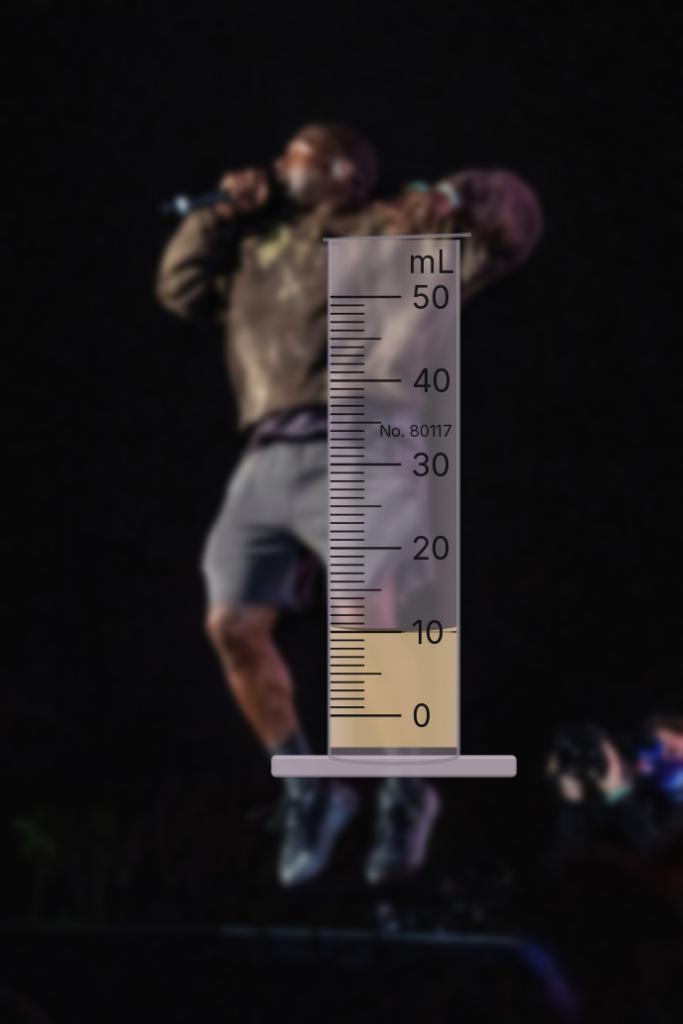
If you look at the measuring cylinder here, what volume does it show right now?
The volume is 10 mL
